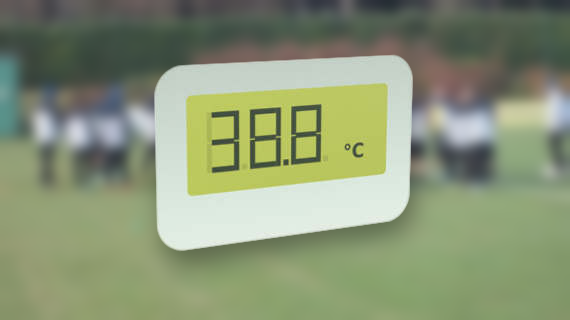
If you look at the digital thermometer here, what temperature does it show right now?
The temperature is 38.8 °C
